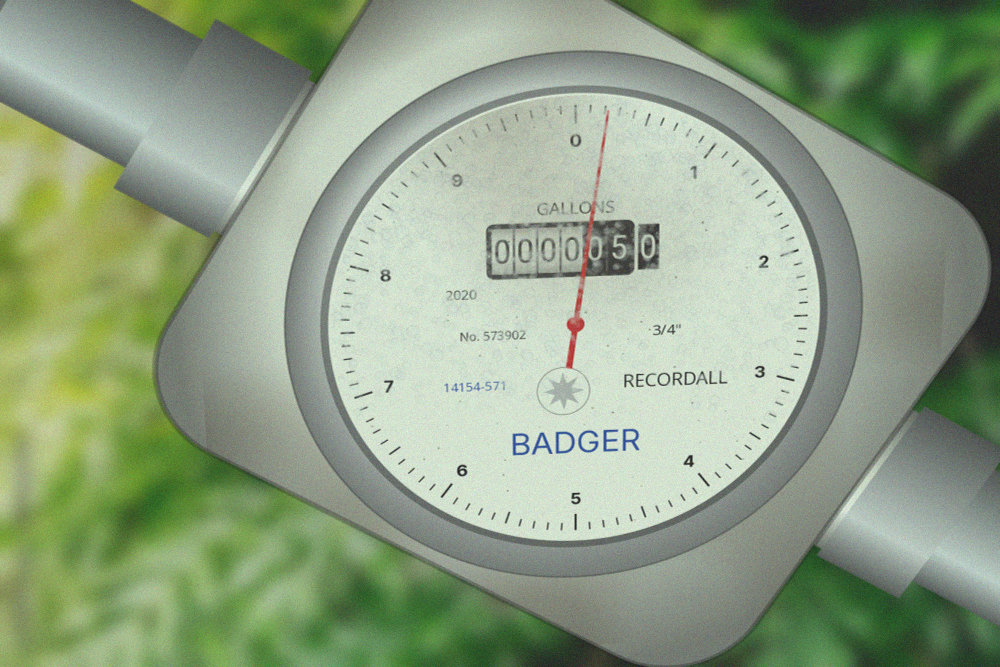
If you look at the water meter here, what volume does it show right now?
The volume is 50.2 gal
